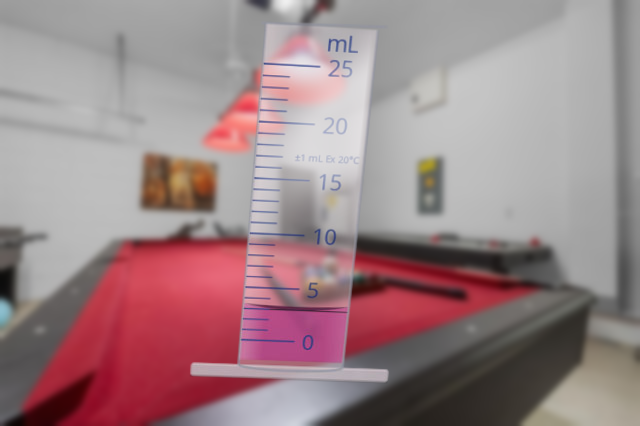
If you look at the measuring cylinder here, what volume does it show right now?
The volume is 3 mL
